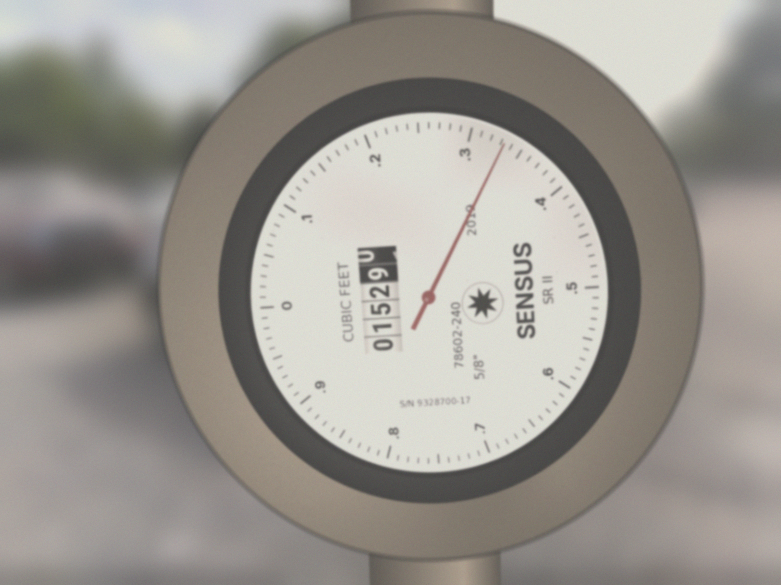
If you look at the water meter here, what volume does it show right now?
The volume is 15290.33 ft³
